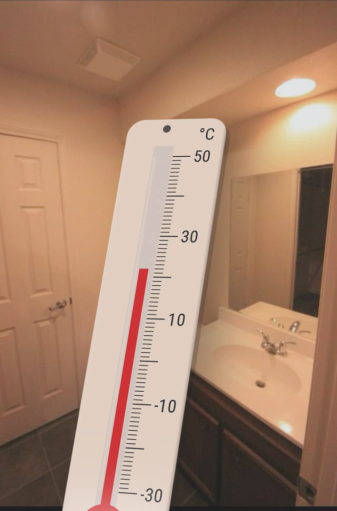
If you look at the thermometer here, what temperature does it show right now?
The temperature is 22 °C
